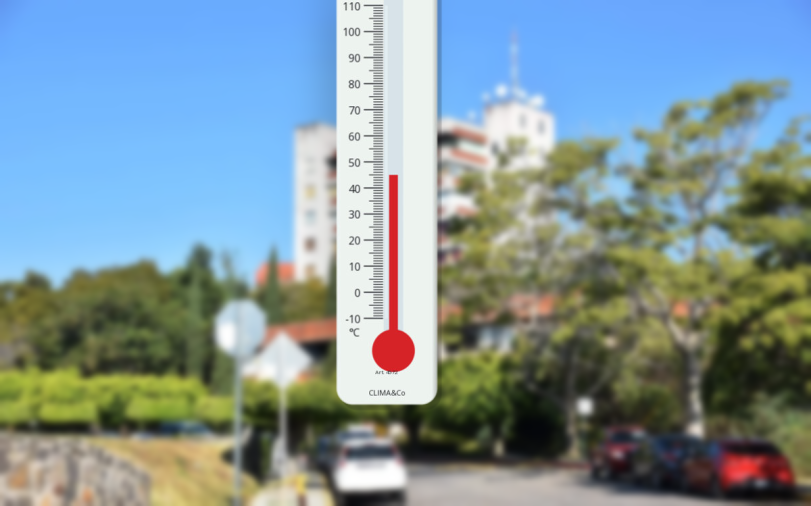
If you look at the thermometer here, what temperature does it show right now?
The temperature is 45 °C
